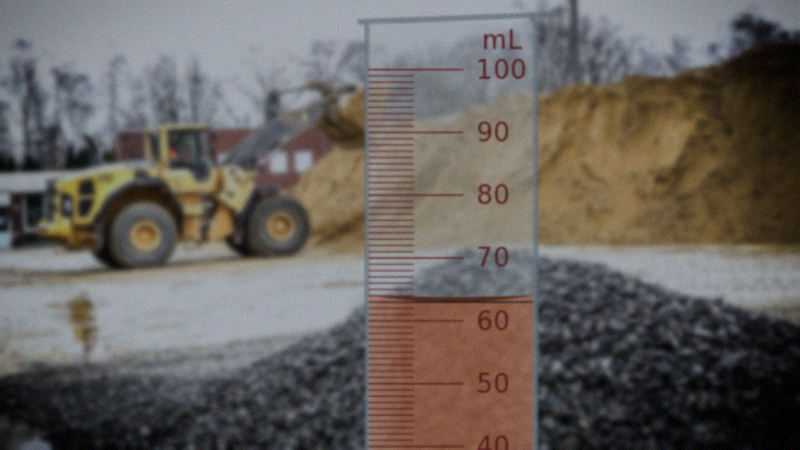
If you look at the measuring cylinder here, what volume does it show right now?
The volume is 63 mL
